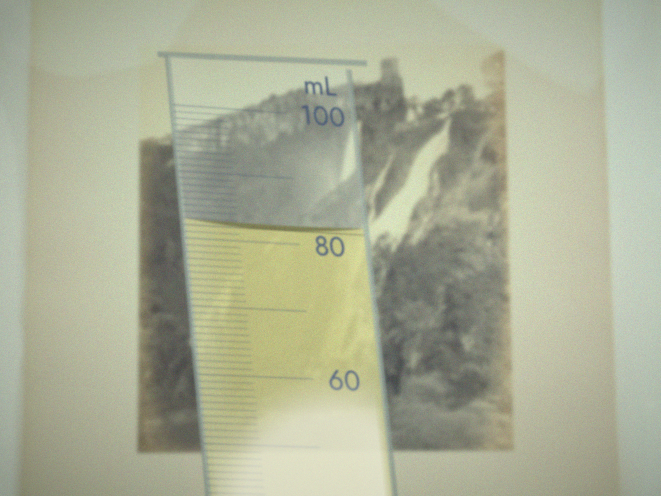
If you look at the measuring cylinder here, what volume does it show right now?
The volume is 82 mL
